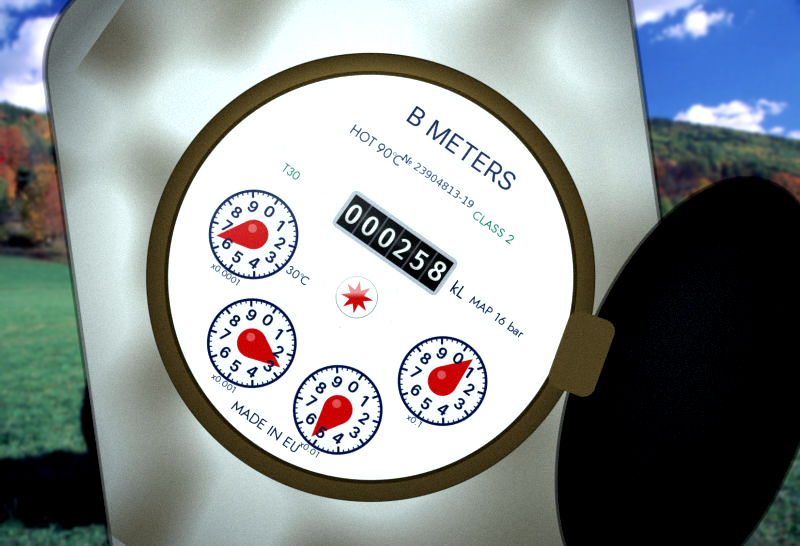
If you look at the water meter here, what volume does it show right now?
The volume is 258.0526 kL
